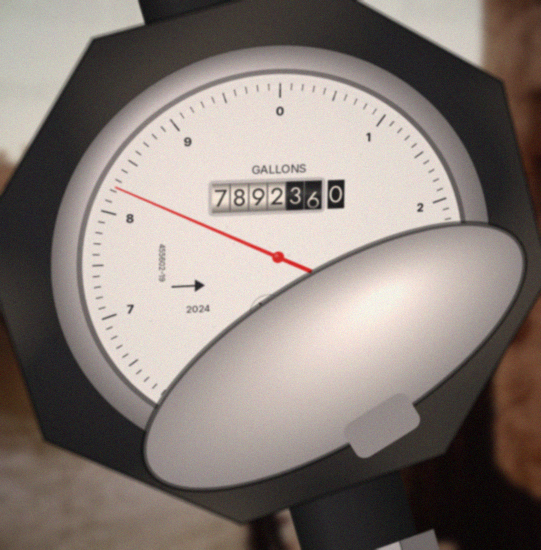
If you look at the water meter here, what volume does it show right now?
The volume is 7892358.2 gal
